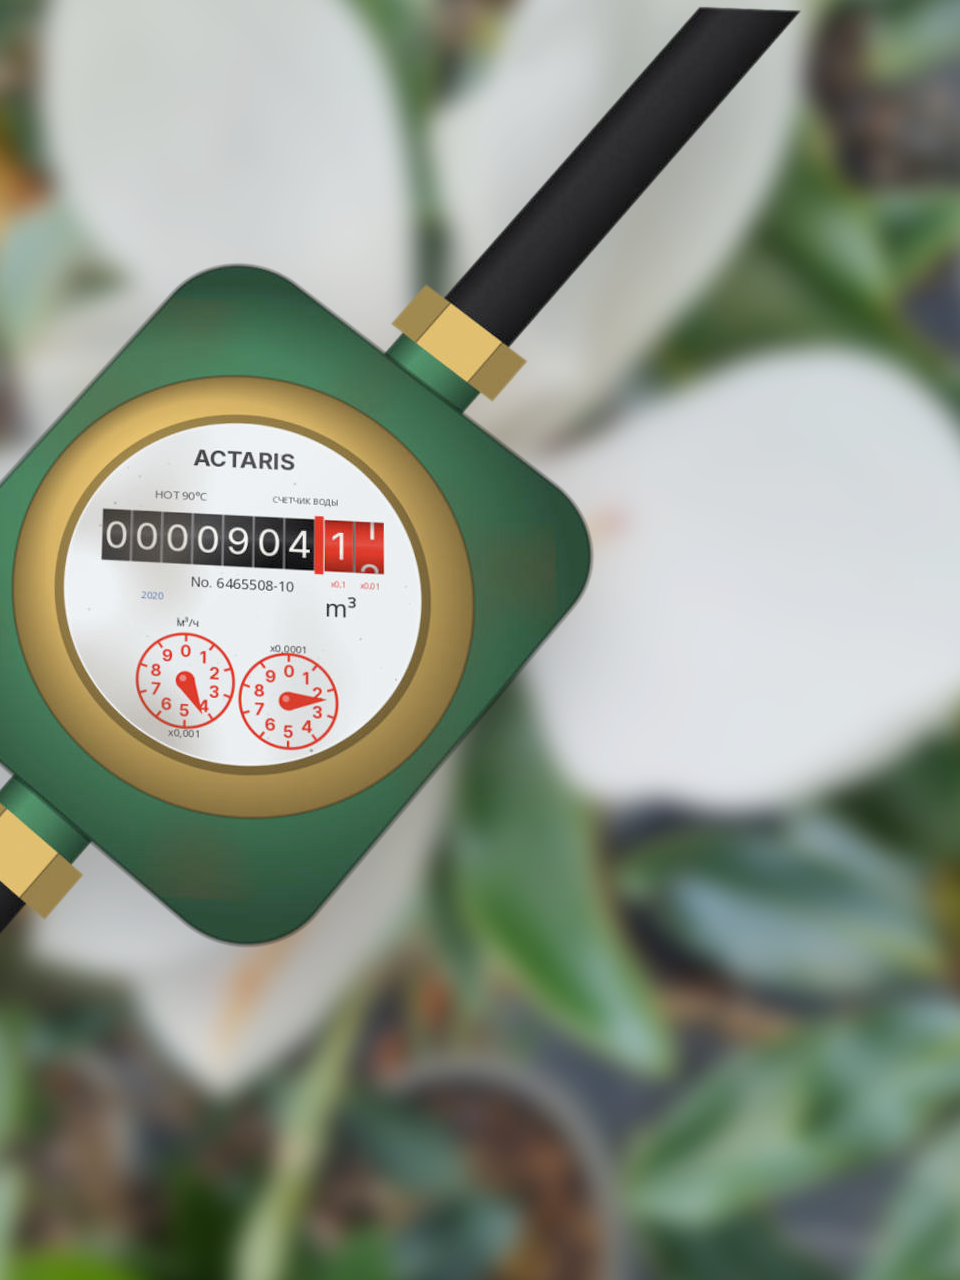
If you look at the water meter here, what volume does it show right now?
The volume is 904.1142 m³
